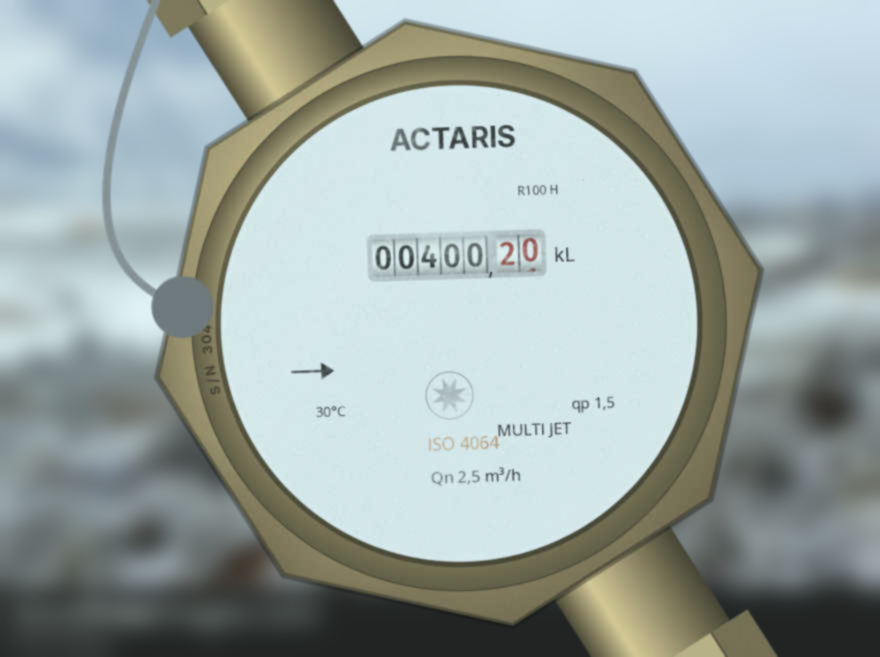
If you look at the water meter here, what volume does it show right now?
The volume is 400.20 kL
